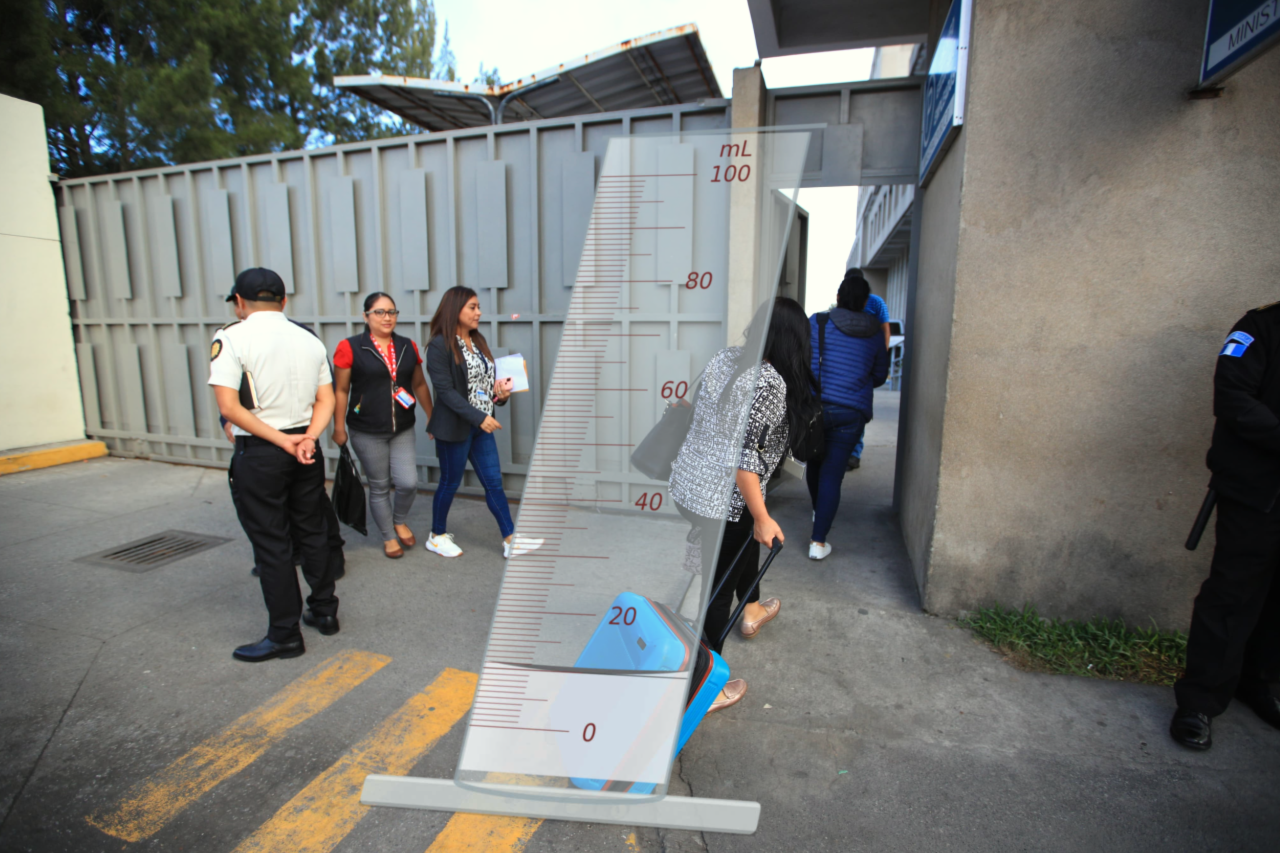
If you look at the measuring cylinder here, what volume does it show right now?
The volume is 10 mL
